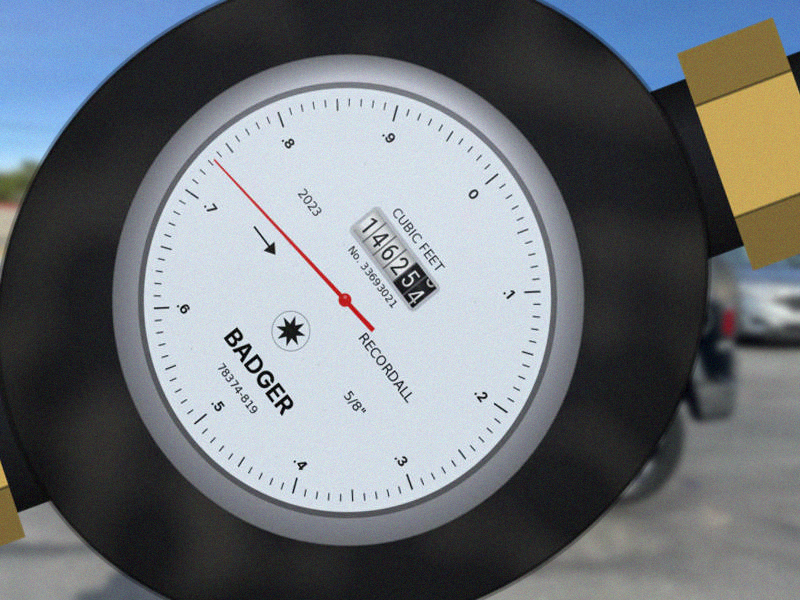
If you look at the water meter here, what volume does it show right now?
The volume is 146253.73 ft³
